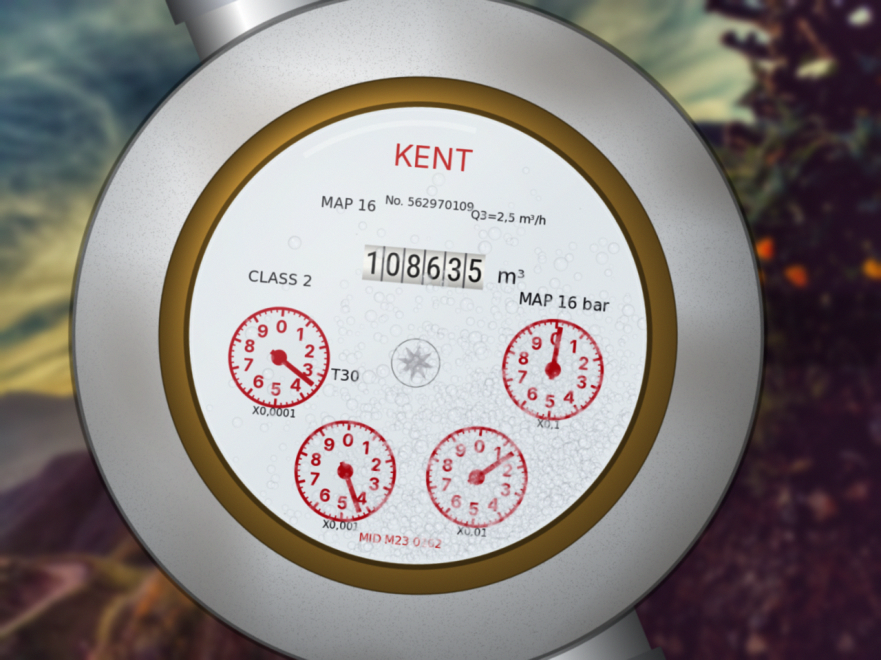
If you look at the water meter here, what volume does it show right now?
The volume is 108635.0143 m³
